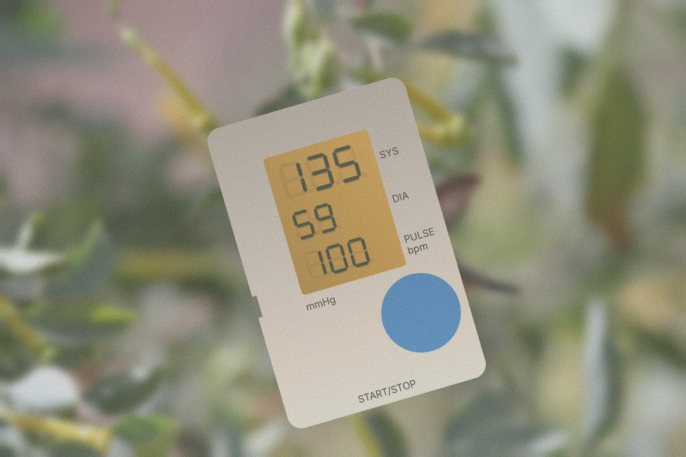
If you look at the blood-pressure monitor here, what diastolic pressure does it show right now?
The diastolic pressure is 59 mmHg
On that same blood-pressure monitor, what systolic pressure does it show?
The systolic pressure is 135 mmHg
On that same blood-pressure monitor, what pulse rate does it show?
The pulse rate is 100 bpm
